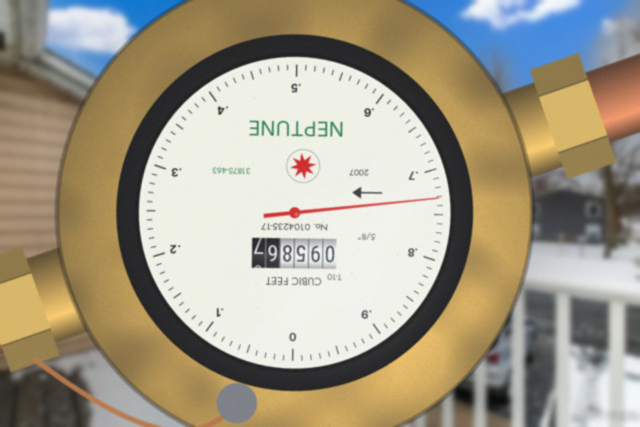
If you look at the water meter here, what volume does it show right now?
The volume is 95866.73 ft³
